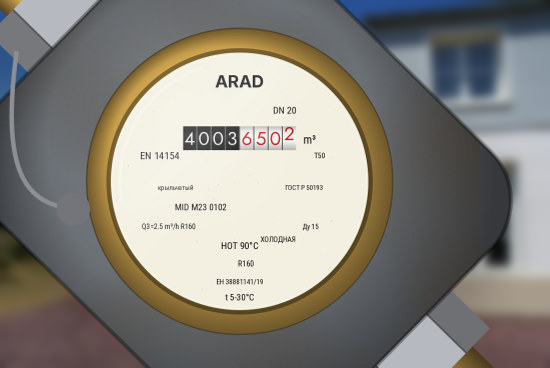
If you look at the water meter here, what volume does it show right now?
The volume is 4003.6502 m³
